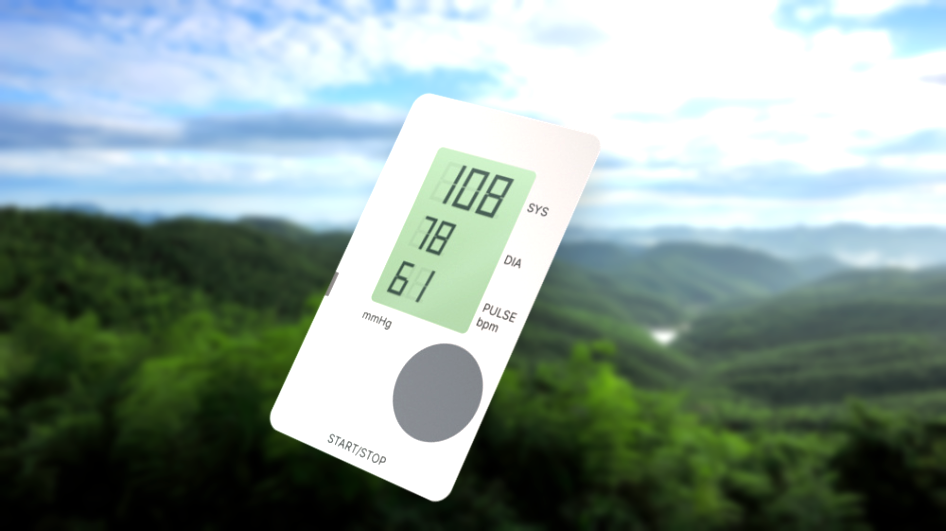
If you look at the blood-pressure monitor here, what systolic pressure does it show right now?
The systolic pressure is 108 mmHg
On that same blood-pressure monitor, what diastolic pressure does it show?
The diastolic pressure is 78 mmHg
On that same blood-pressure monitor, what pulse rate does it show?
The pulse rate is 61 bpm
